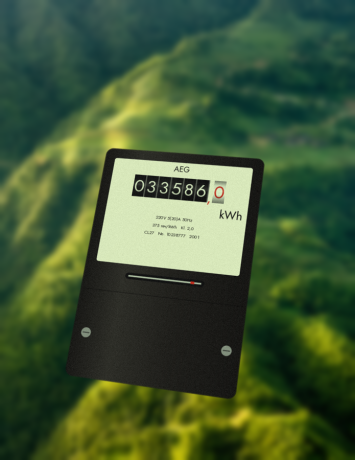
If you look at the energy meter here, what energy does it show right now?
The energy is 33586.0 kWh
